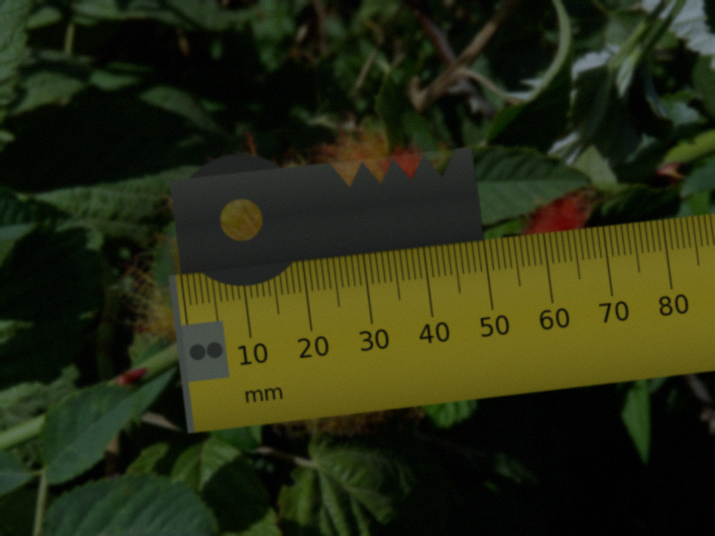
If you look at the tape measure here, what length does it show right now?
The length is 50 mm
